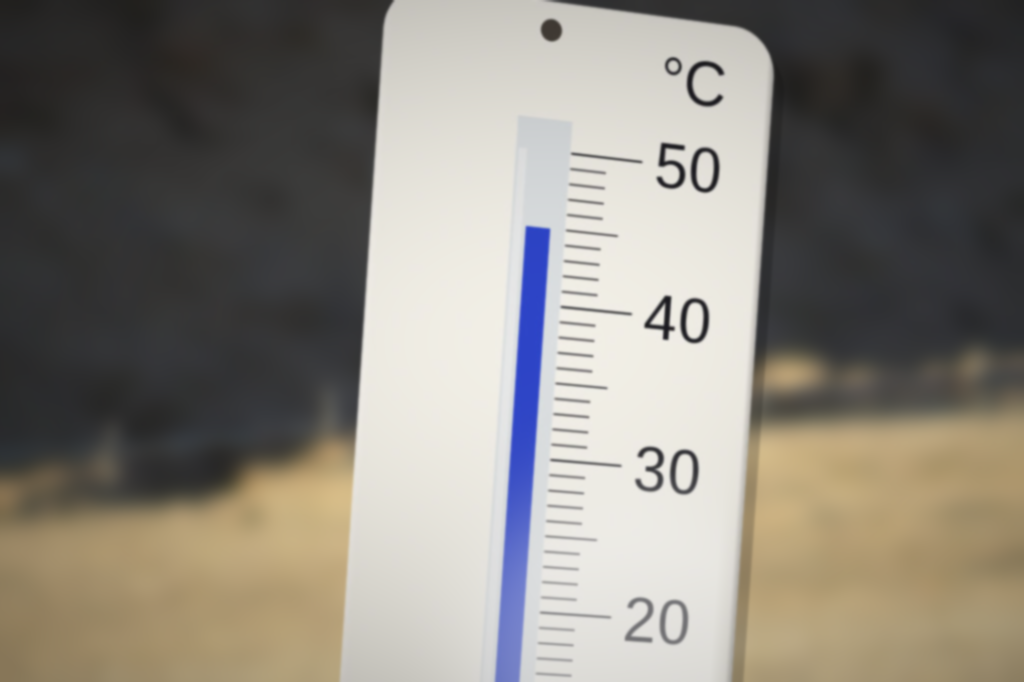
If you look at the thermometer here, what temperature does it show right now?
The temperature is 45 °C
